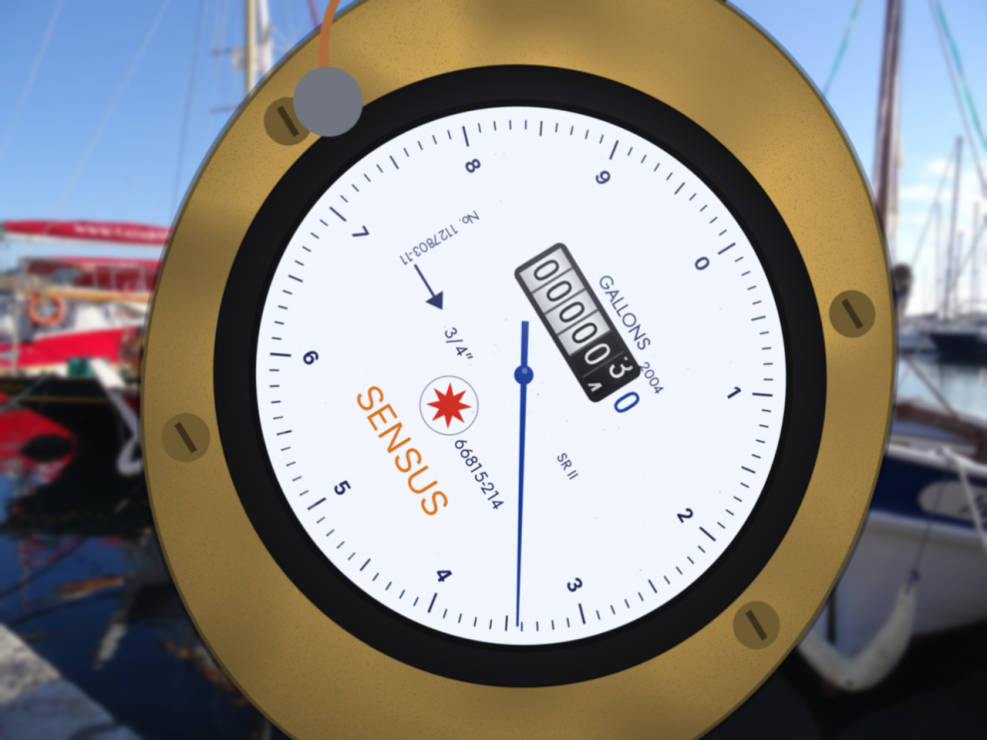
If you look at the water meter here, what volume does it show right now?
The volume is 33.4 gal
